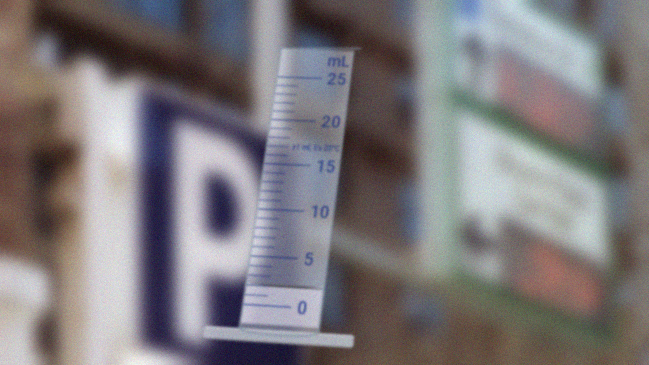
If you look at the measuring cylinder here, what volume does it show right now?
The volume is 2 mL
